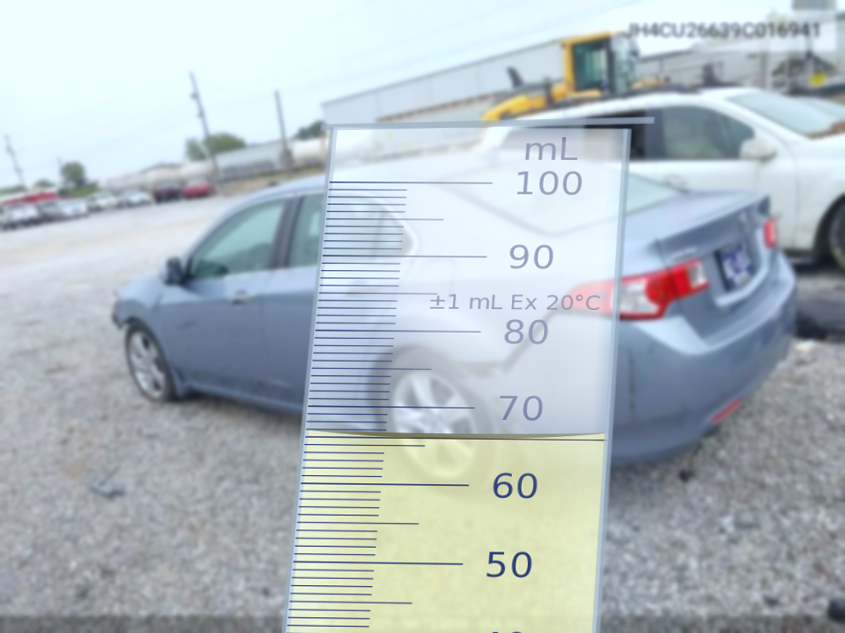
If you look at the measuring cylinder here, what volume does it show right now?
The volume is 66 mL
